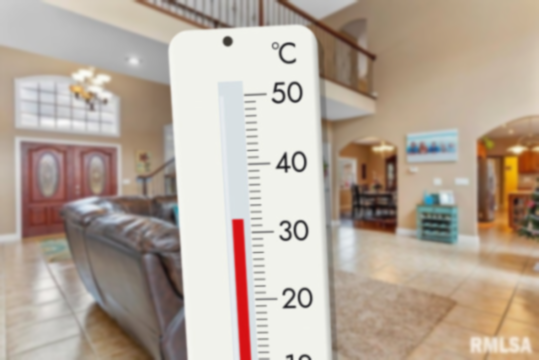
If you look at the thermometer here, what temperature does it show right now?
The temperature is 32 °C
